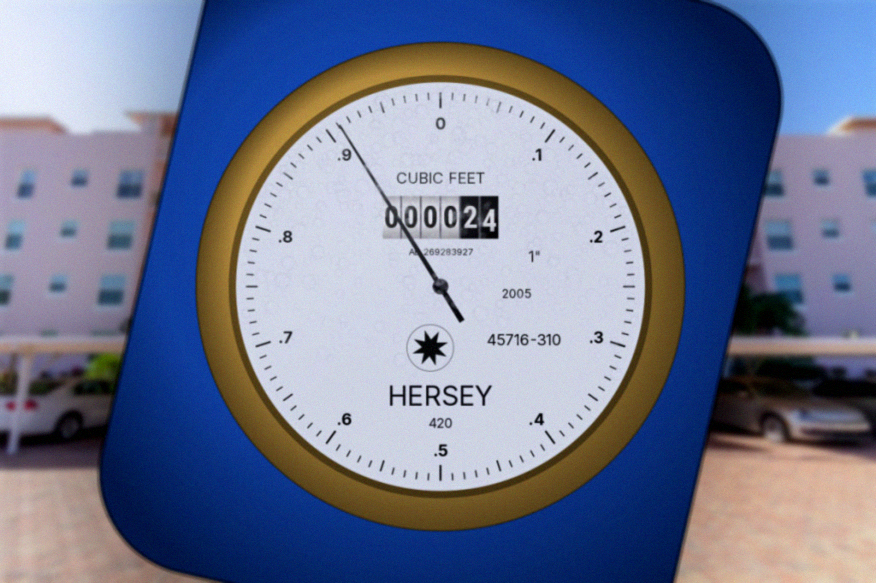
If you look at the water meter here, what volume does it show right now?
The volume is 23.91 ft³
